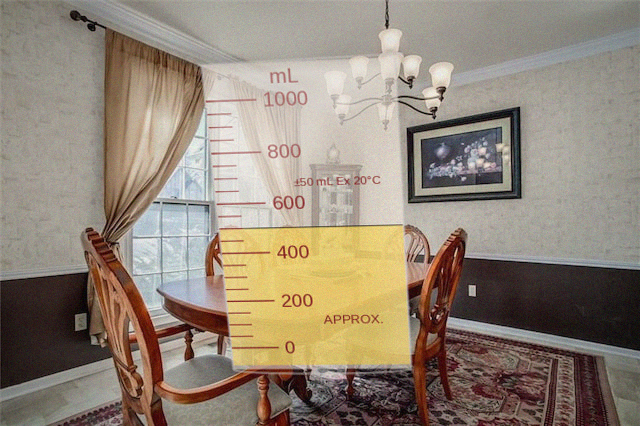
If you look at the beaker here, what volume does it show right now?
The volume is 500 mL
